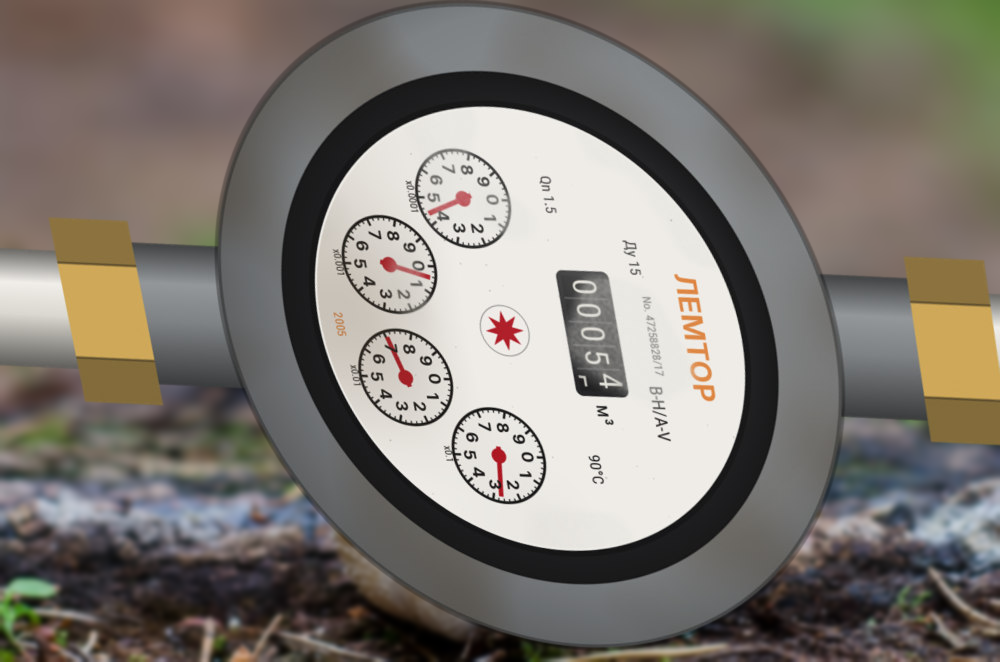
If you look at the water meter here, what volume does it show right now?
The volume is 54.2704 m³
